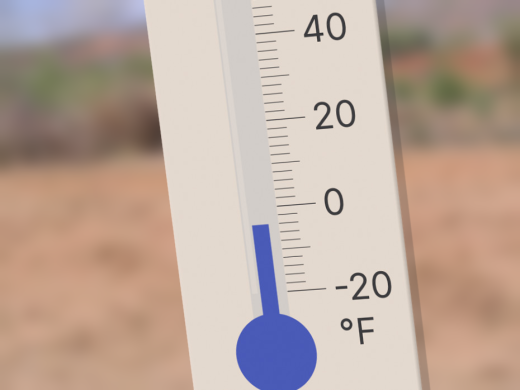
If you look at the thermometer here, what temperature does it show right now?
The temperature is -4 °F
